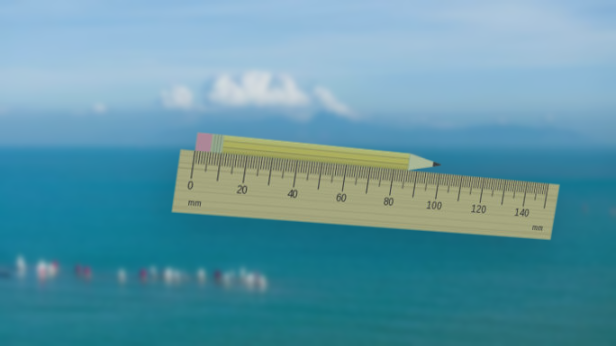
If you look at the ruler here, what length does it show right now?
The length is 100 mm
